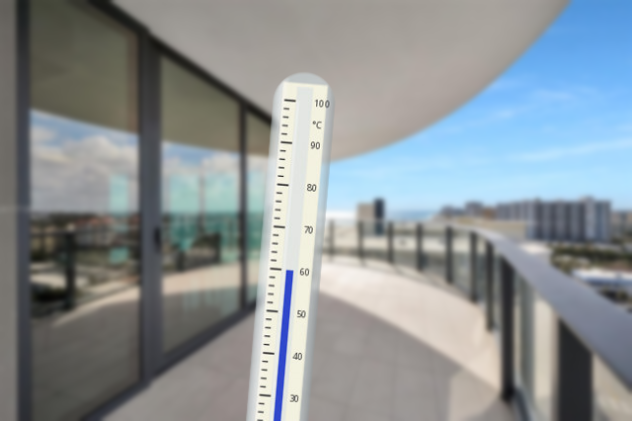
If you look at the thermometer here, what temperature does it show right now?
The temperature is 60 °C
